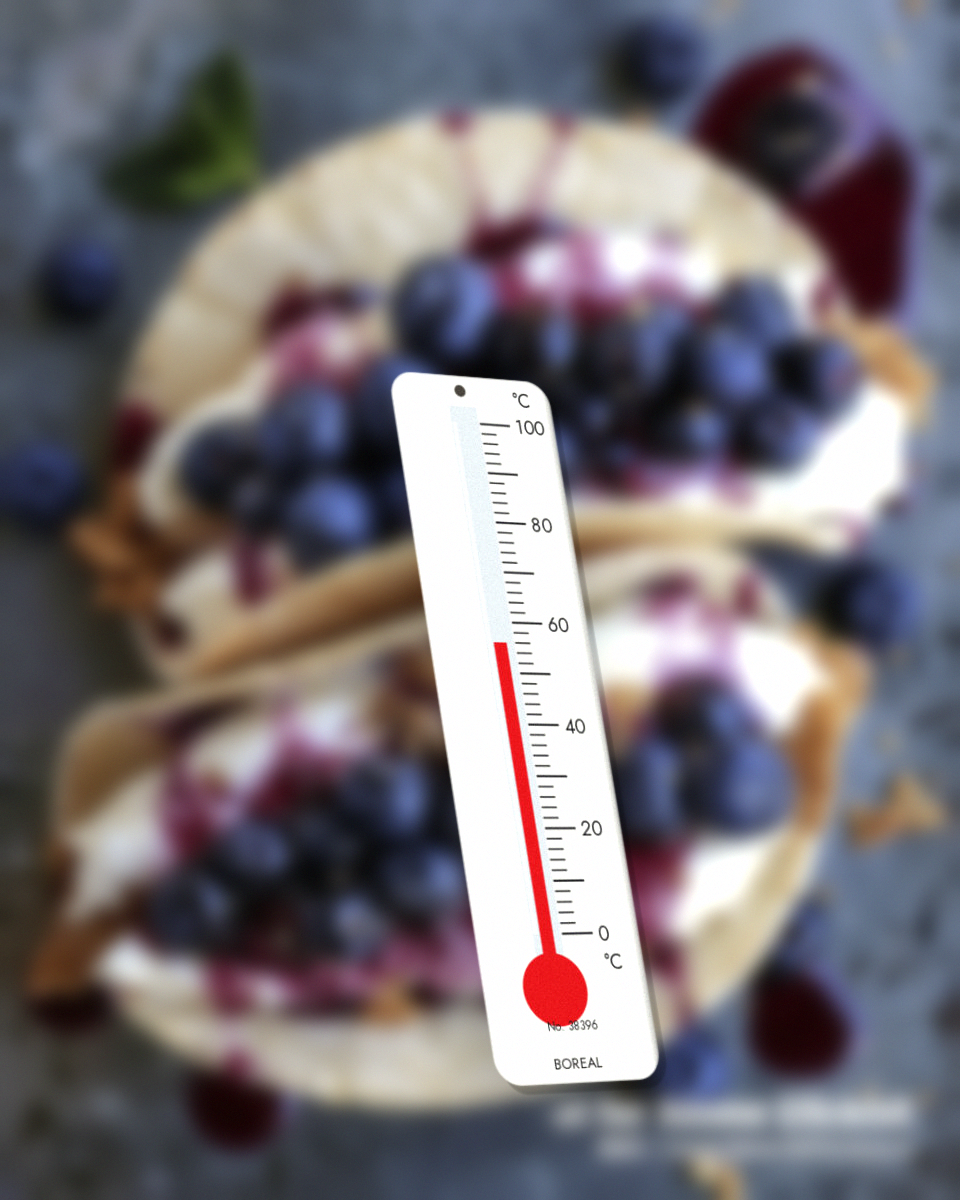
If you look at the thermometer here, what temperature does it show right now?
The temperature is 56 °C
